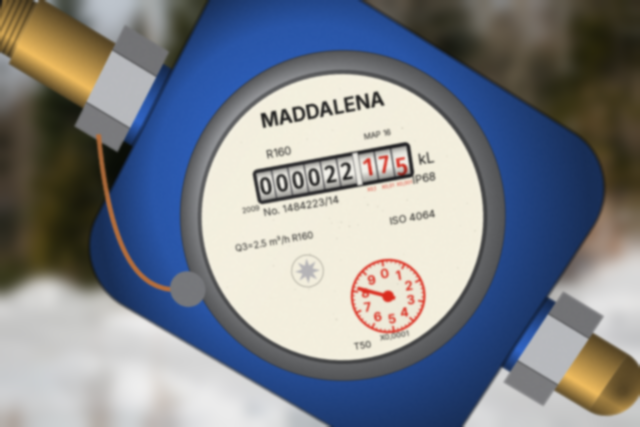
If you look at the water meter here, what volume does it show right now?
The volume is 22.1748 kL
